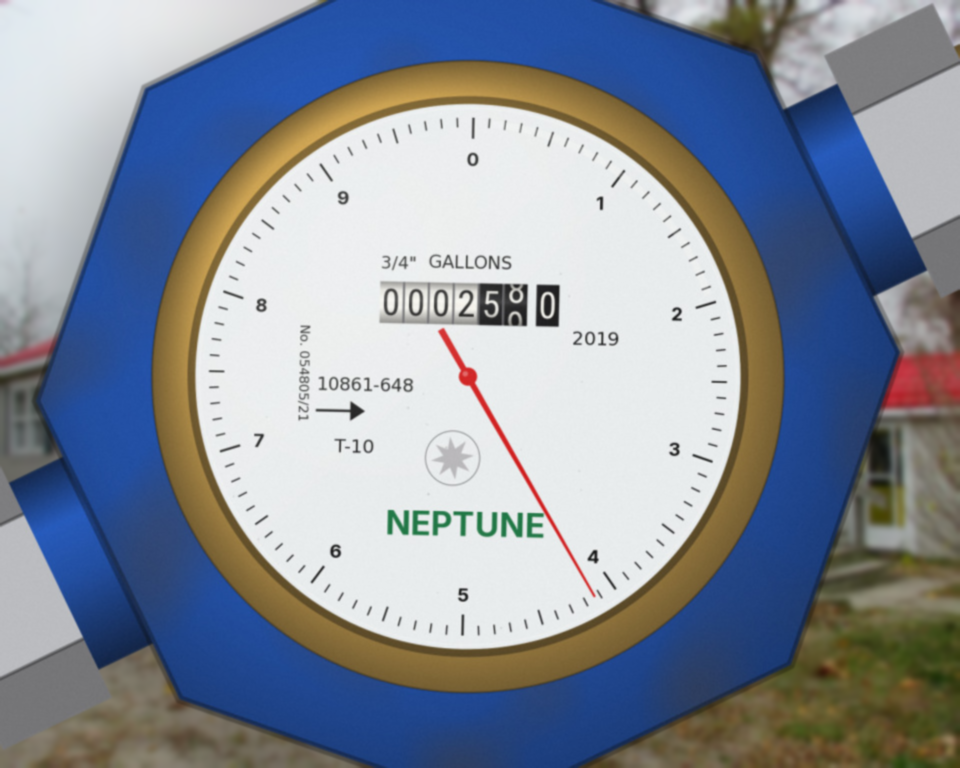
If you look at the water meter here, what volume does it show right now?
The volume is 2584.1 gal
